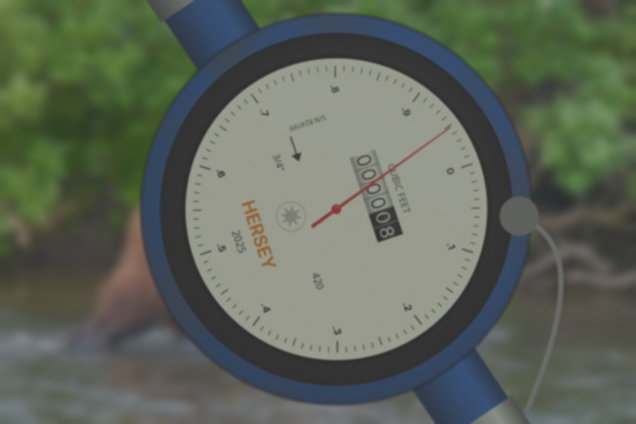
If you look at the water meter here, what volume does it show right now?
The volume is 7.95 ft³
